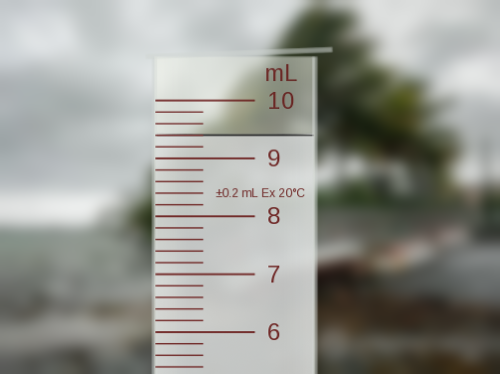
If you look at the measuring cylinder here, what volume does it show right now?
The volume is 9.4 mL
